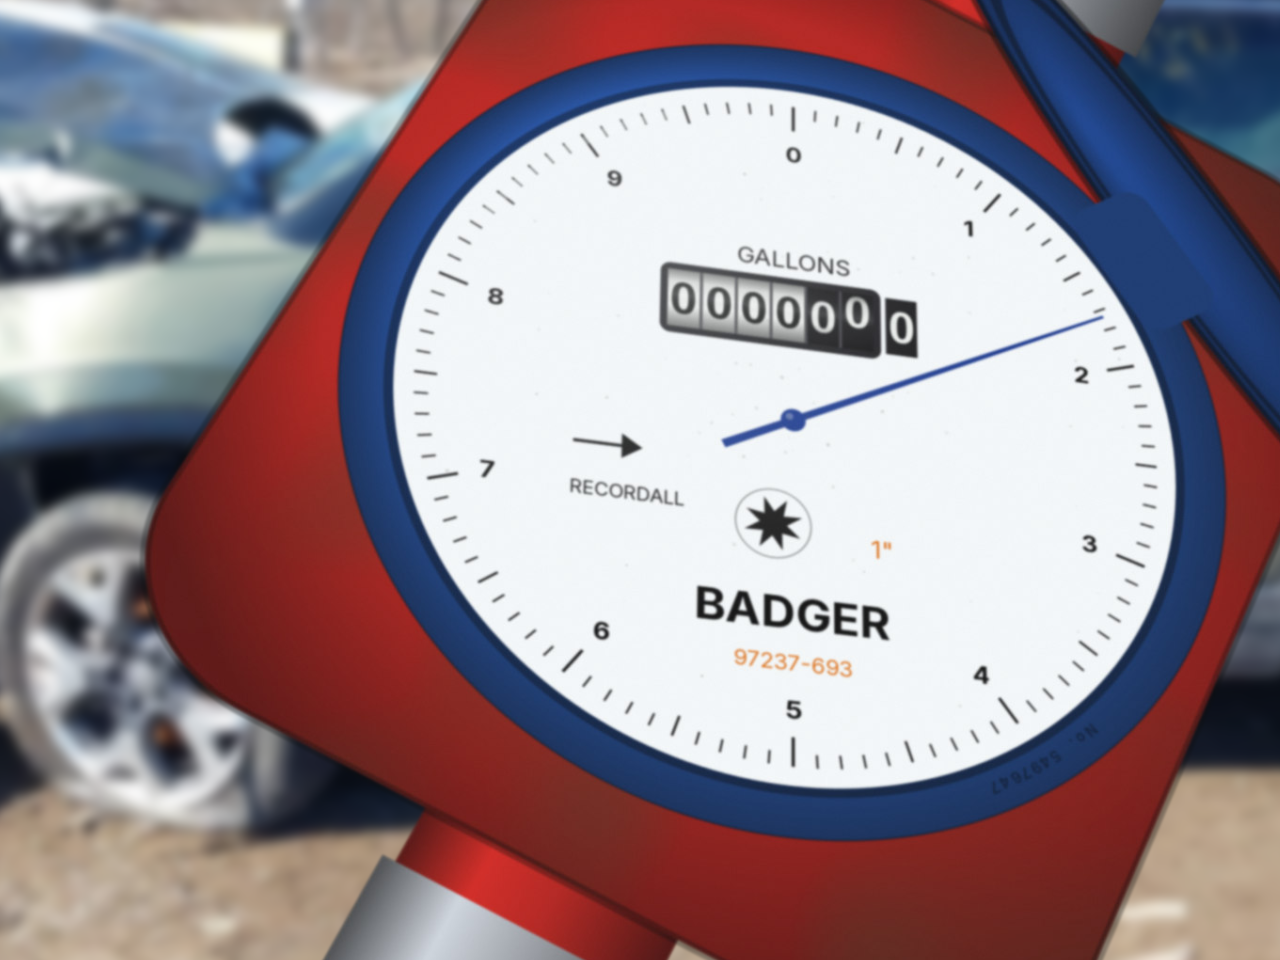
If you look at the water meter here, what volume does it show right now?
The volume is 1.7 gal
